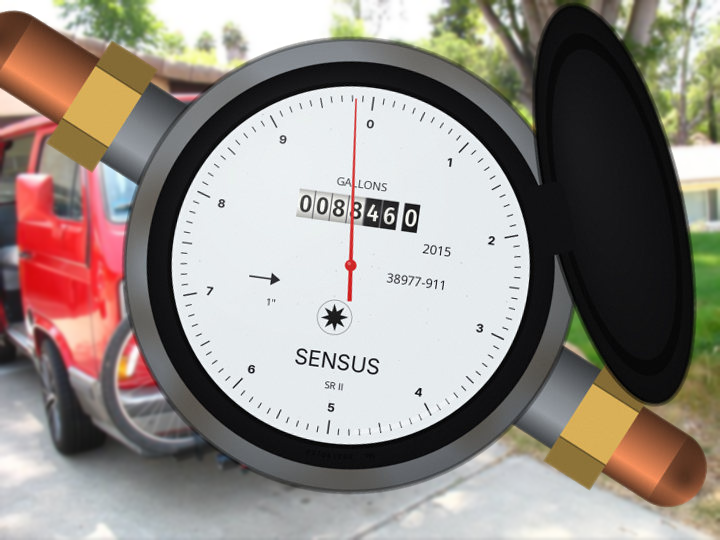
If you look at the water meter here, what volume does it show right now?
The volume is 88459.8 gal
